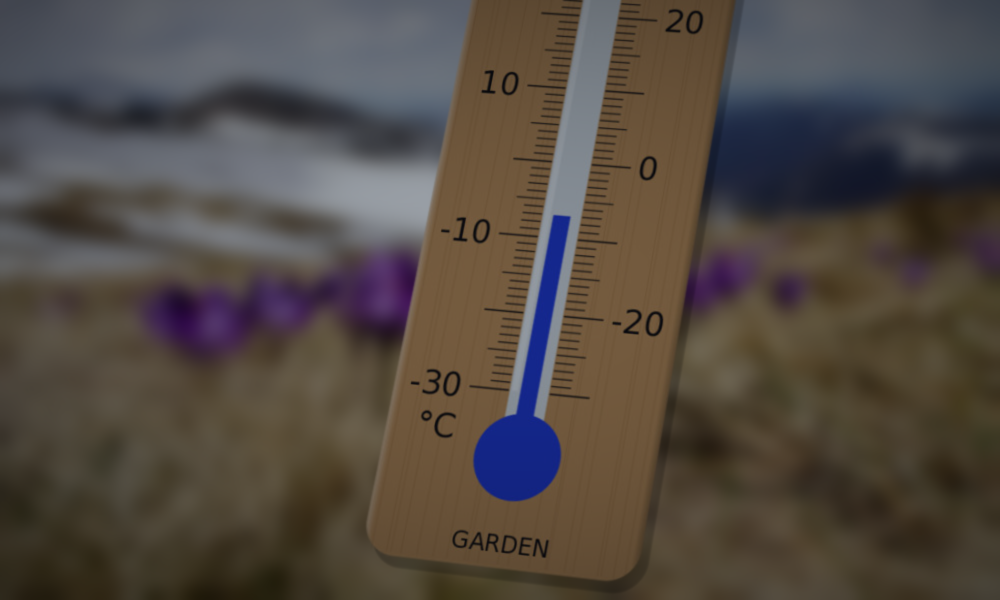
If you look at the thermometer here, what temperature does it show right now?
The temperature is -7 °C
